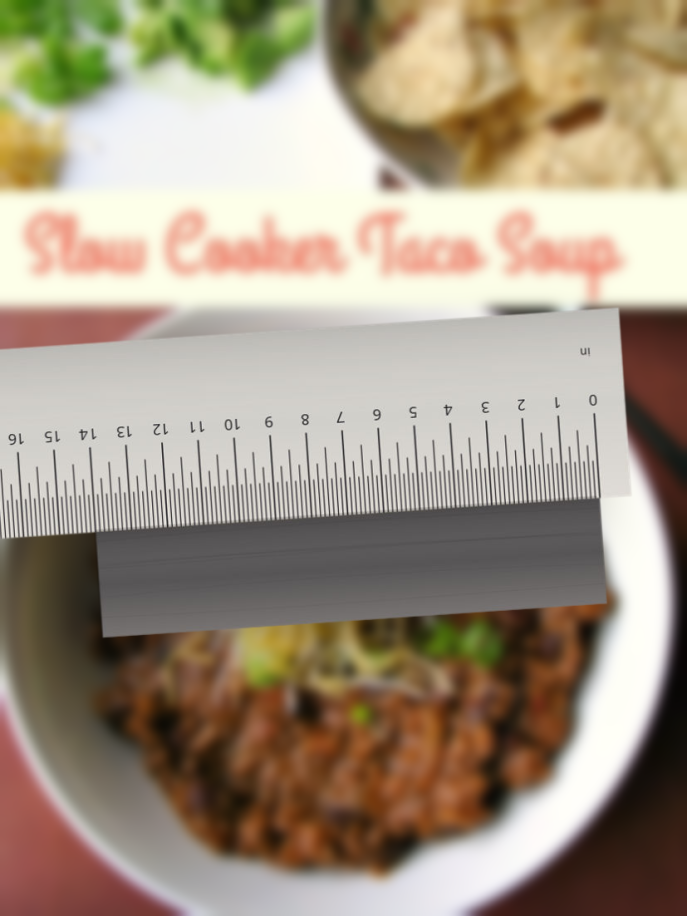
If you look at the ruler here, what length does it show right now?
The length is 14 in
